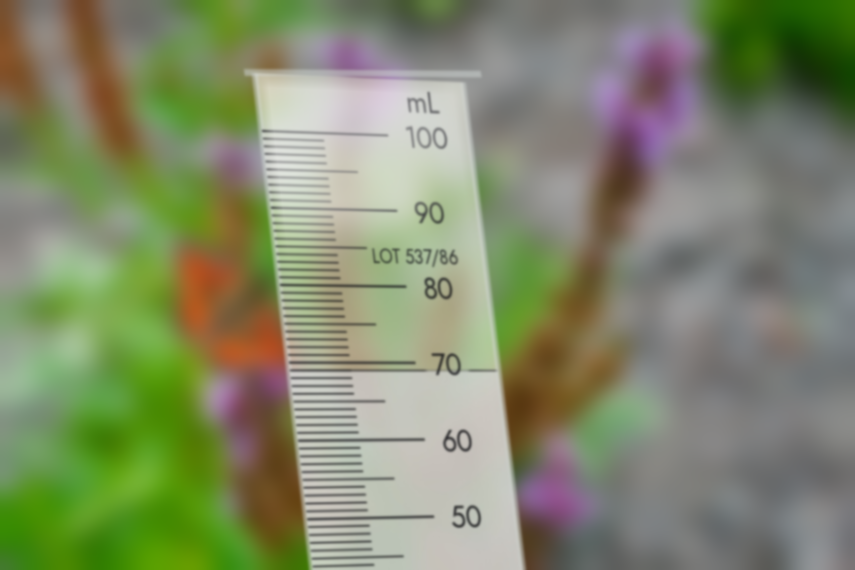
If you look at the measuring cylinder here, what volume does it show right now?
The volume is 69 mL
